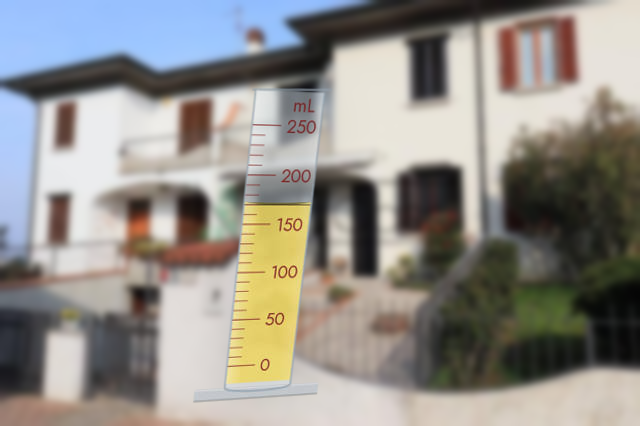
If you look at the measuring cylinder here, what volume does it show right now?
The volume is 170 mL
